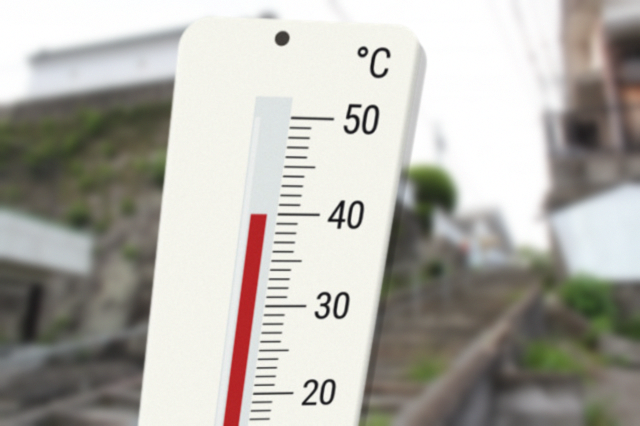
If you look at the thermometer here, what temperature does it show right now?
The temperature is 40 °C
